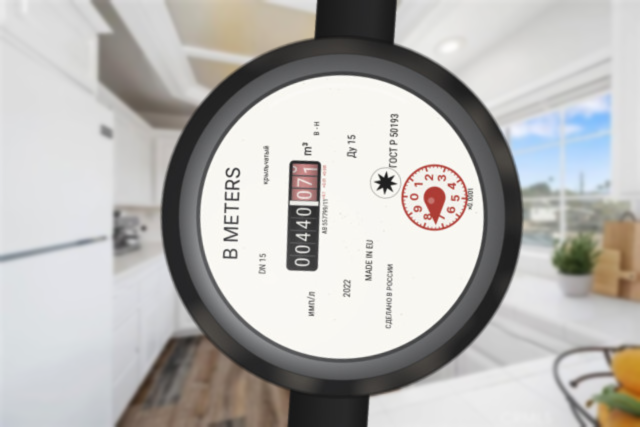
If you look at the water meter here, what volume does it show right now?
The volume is 440.0707 m³
